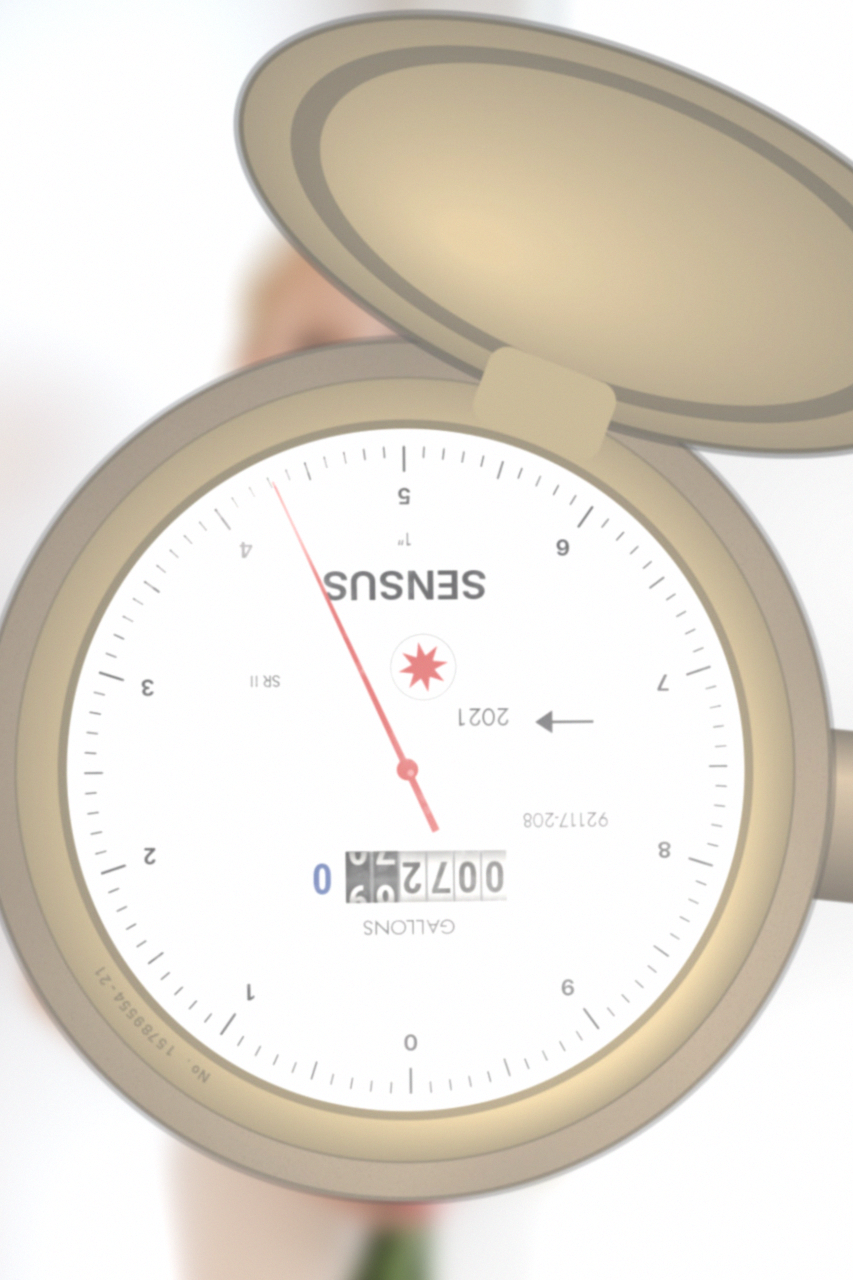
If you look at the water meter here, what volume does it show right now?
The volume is 72694.3 gal
